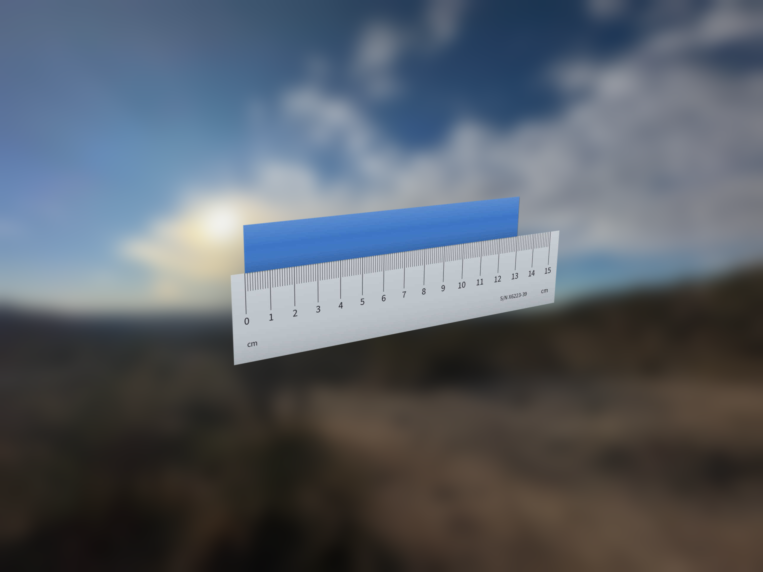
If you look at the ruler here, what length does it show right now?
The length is 13 cm
